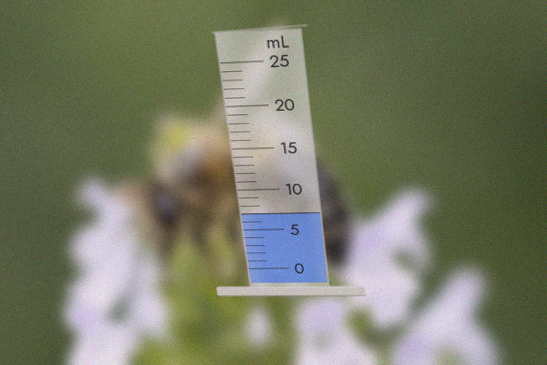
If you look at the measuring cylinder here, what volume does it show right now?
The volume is 7 mL
